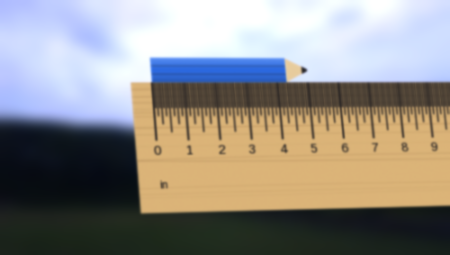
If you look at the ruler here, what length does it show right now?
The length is 5 in
